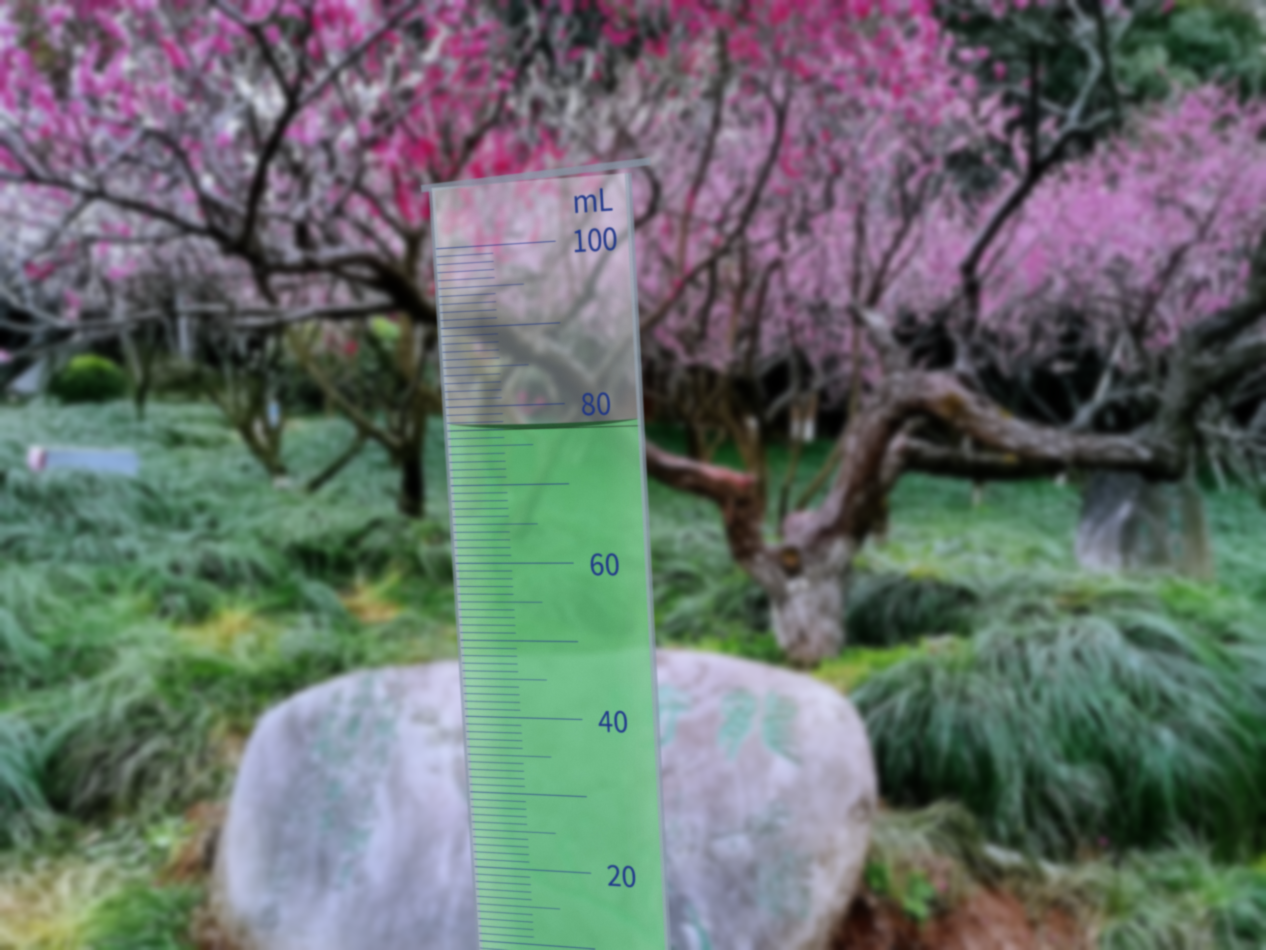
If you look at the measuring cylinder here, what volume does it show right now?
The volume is 77 mL
